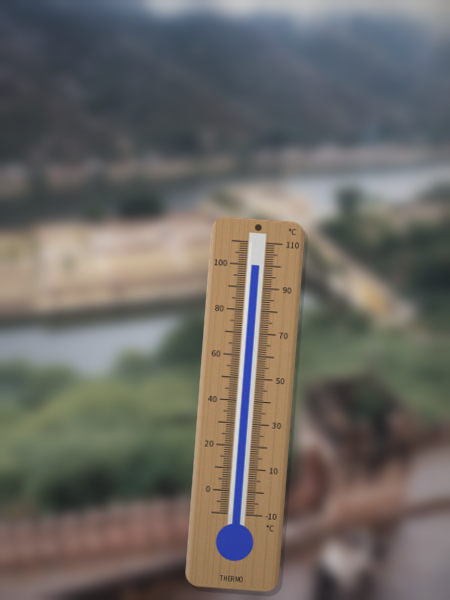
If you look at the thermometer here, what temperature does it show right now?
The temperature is 100 °C
